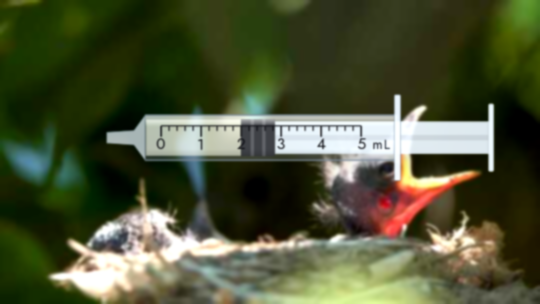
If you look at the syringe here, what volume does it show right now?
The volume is 2 mL
